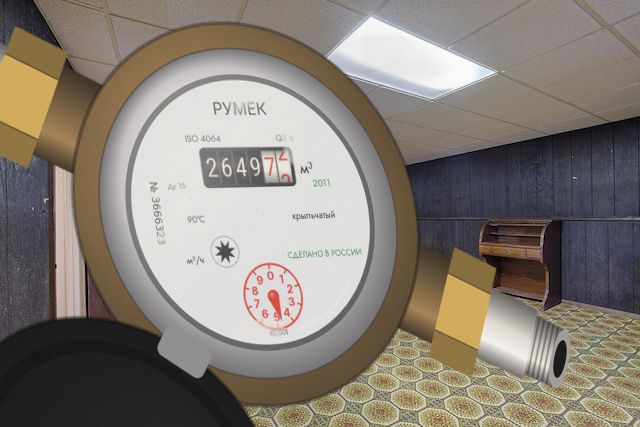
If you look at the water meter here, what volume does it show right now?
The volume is 2649.724 m³
